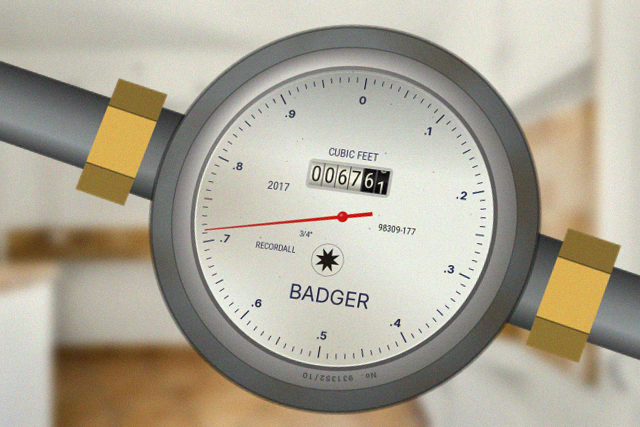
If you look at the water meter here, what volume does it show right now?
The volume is 6760.71 ft³
